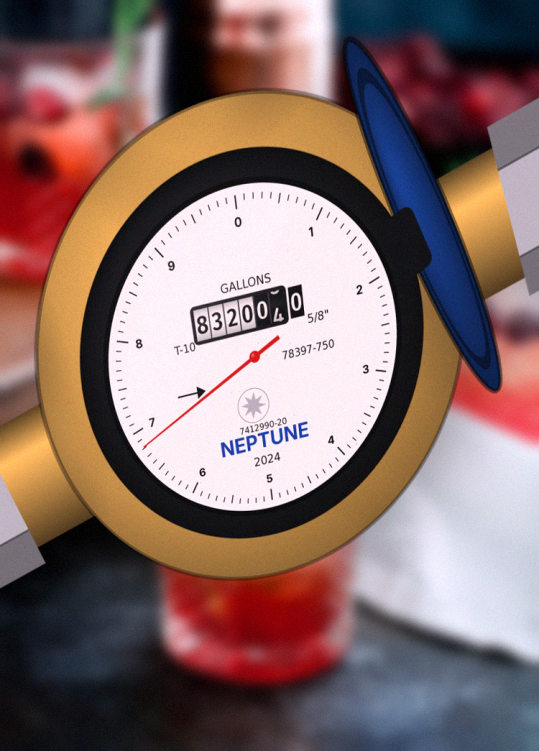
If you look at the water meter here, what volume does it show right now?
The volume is 8320036.8 gal
